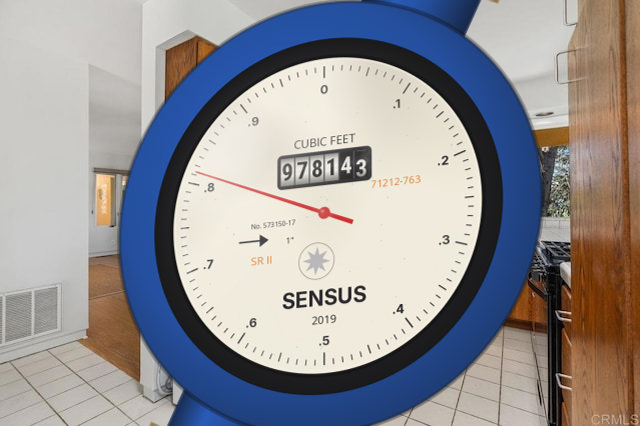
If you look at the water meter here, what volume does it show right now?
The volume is 978142.81 ft³
